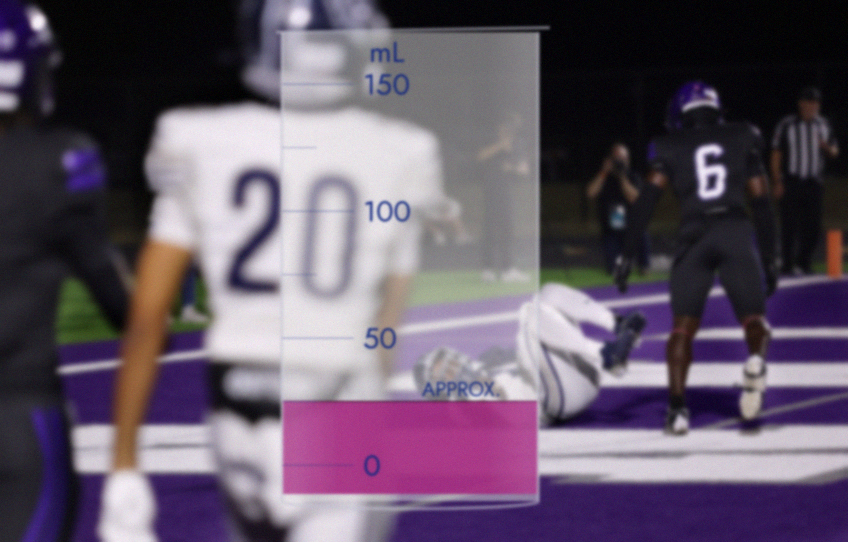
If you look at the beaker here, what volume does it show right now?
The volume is 25 mL
